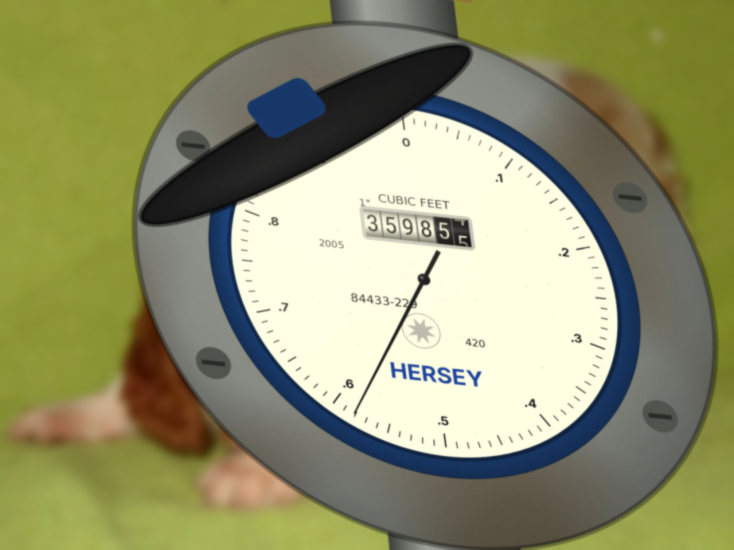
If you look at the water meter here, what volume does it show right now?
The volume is 359854.58 ft³
